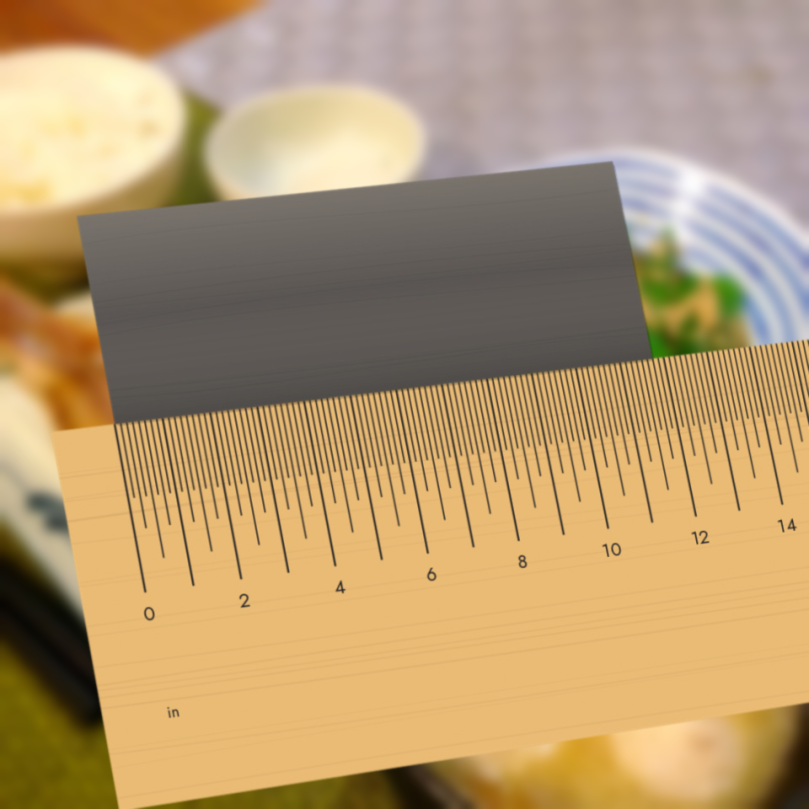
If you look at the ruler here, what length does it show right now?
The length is 11.75 in
